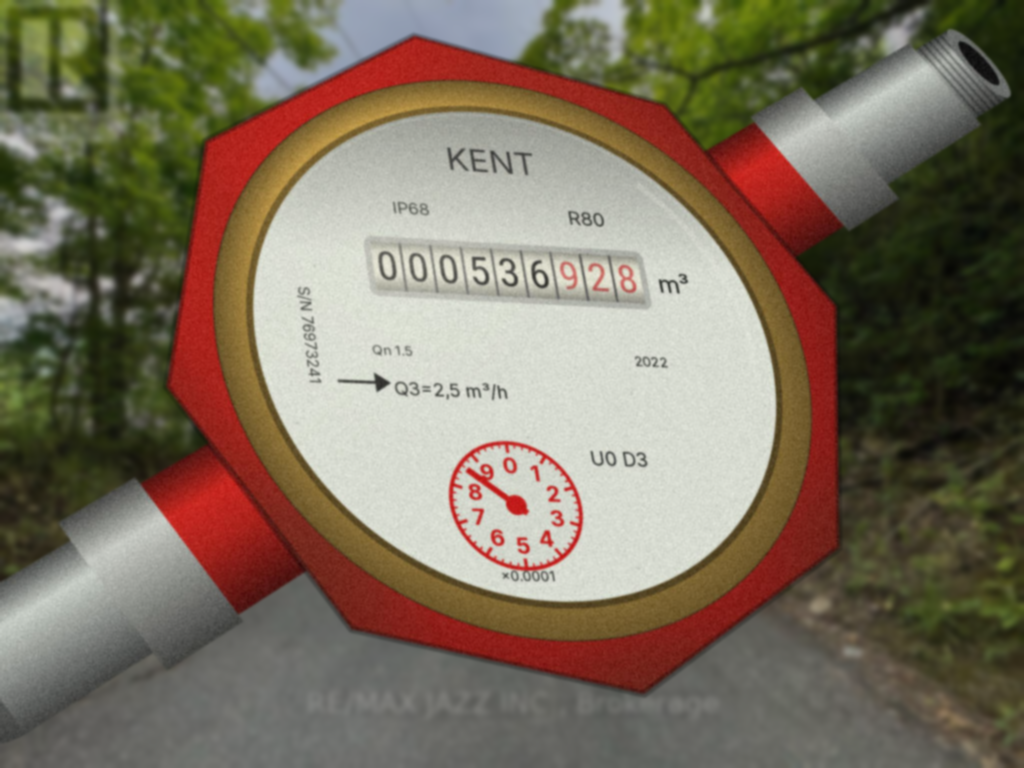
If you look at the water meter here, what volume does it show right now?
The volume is 536.9288 m³
